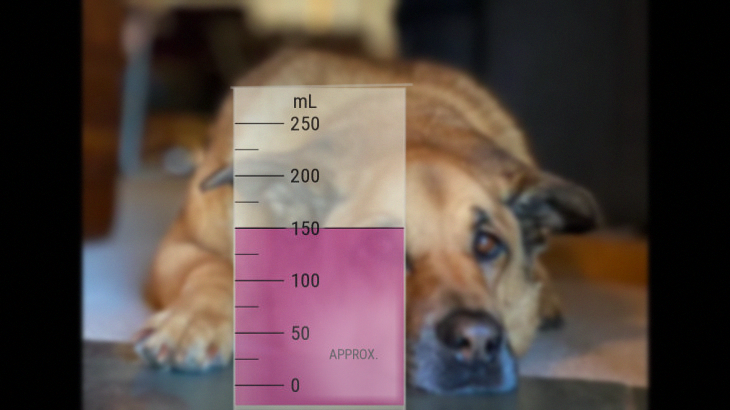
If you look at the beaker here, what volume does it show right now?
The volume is 150 mL
